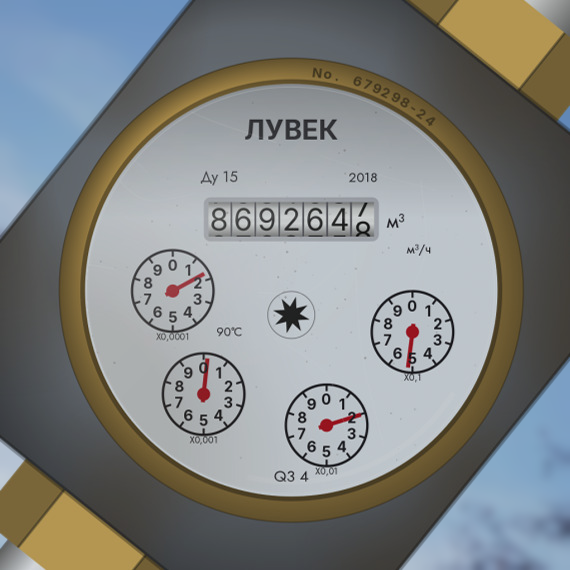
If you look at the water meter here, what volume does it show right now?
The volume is 8692647.5201 m³
